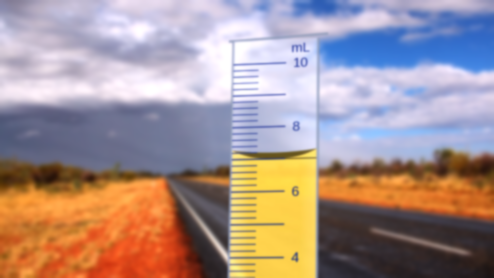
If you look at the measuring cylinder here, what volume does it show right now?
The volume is 7 mL
